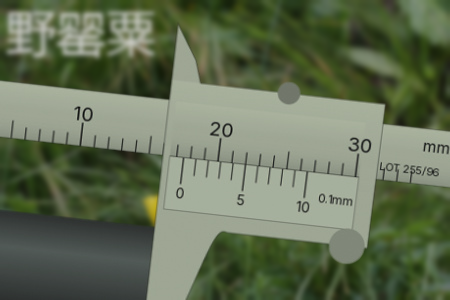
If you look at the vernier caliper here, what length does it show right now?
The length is 17.5 mm
